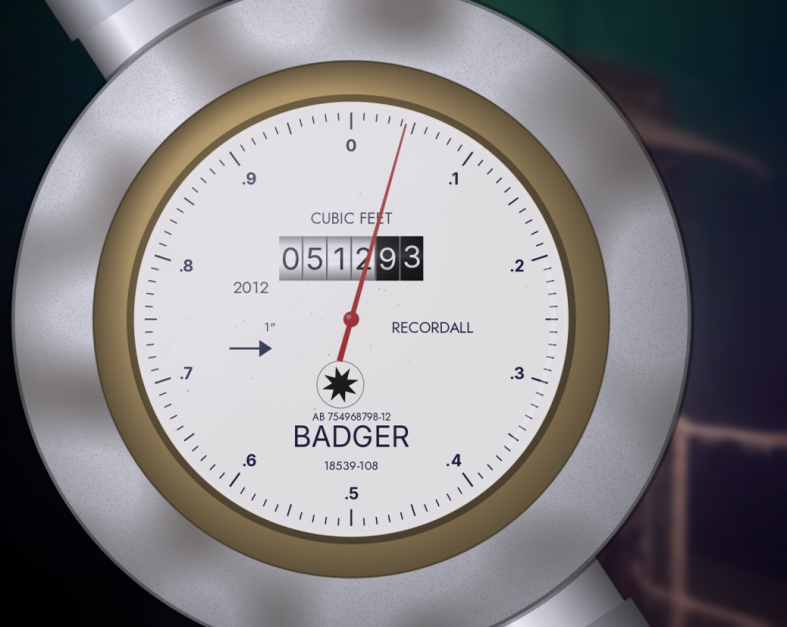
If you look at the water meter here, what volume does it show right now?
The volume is 51293.04 ft³
